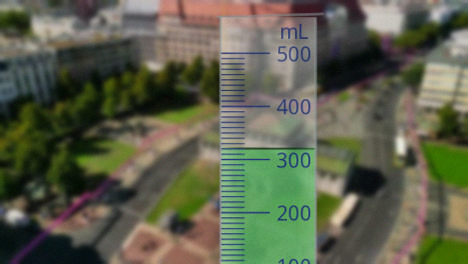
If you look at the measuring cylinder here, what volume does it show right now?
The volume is 320 mL
